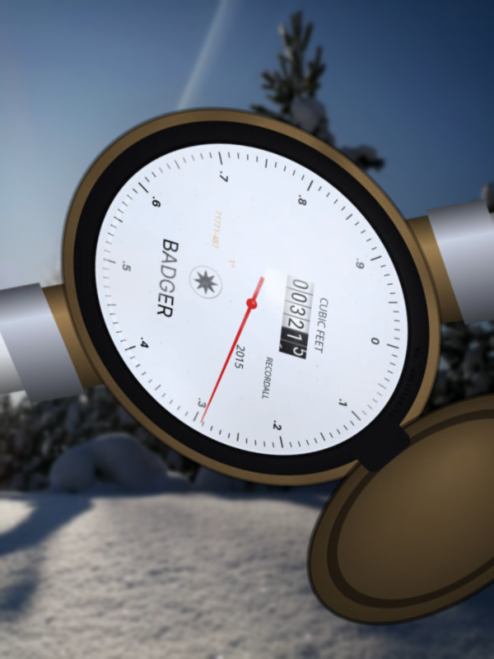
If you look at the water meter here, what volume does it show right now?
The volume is 3215.29 ft³
